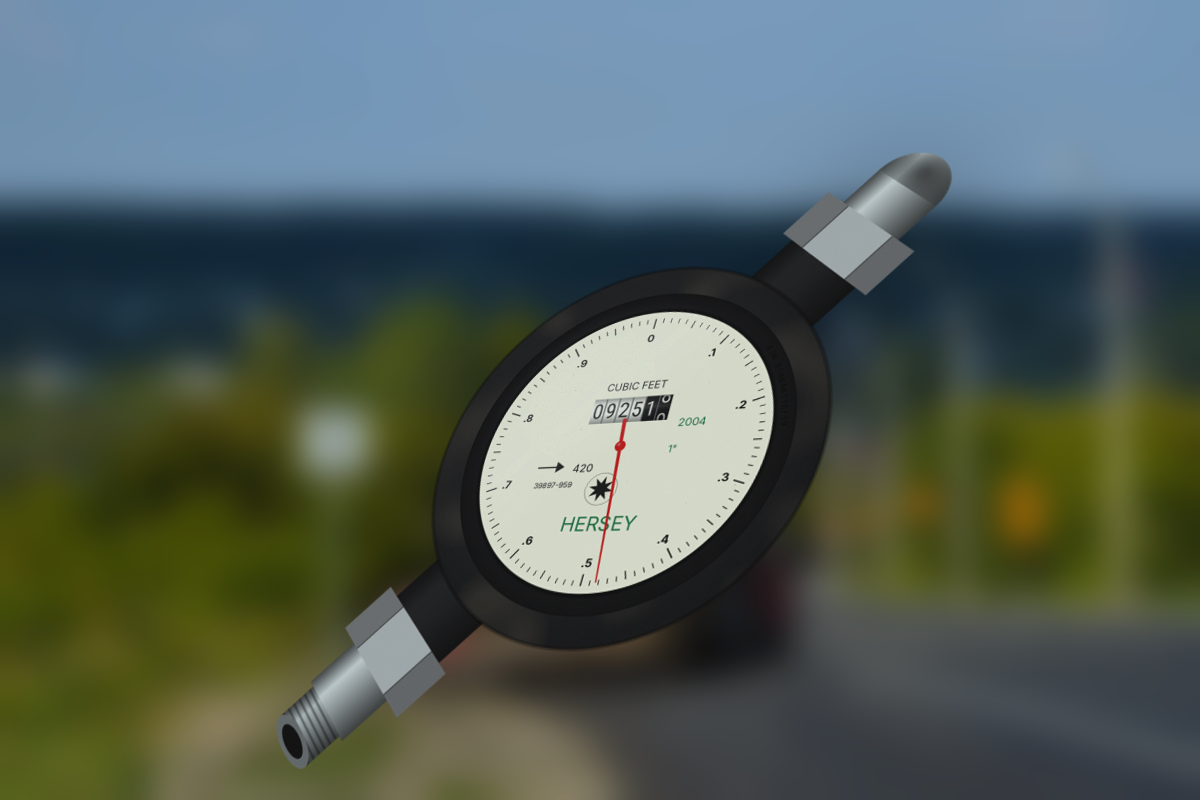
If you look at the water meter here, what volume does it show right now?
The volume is 92518.48 ft³
